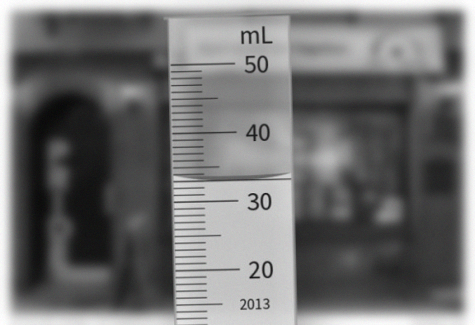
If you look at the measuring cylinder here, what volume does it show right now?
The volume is 33 mL
